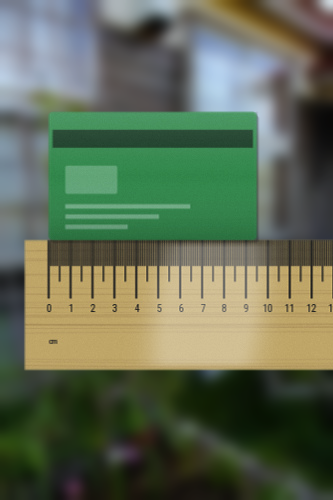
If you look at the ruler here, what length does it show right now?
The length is 9.5 cm
